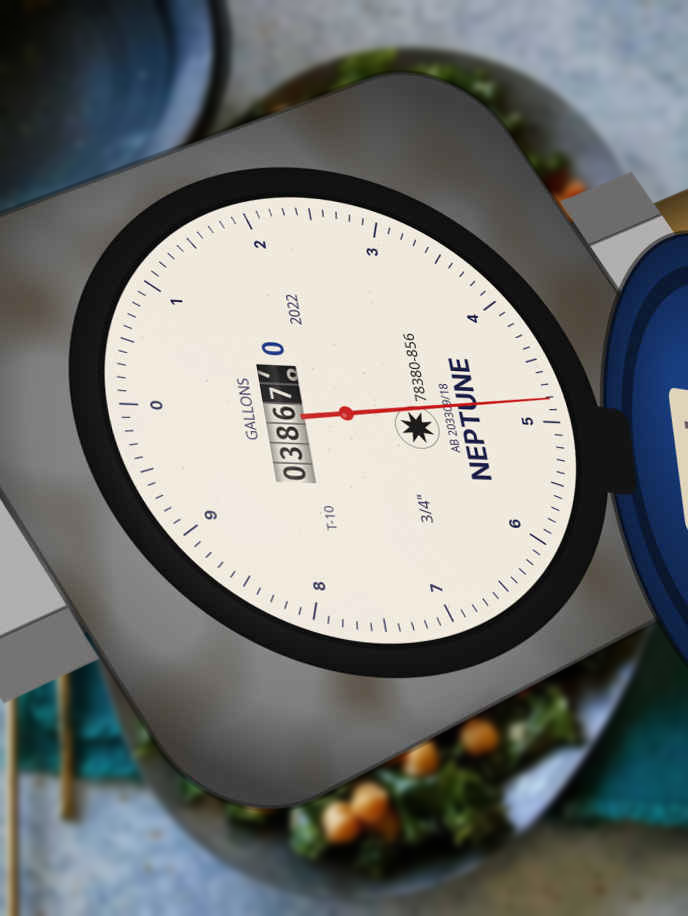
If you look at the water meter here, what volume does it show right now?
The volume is 386774.8 gal
